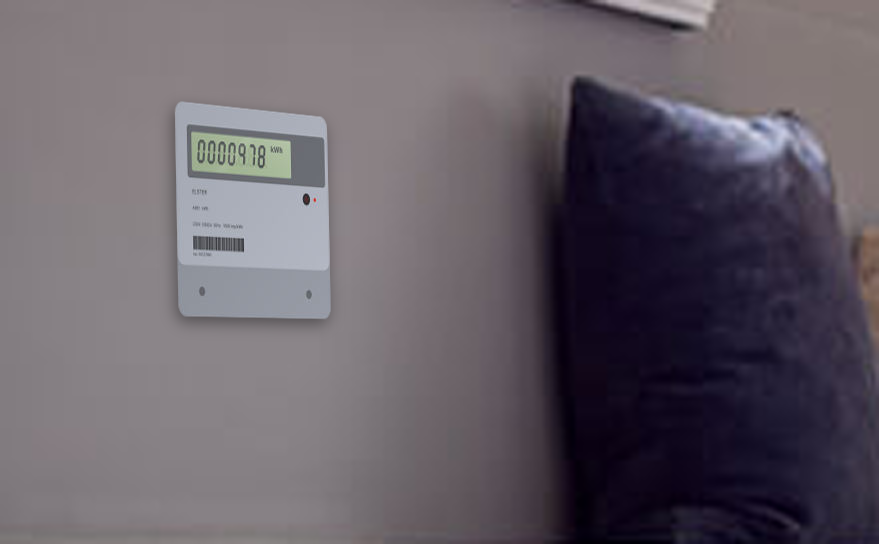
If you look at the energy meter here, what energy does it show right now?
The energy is 978 kWh
